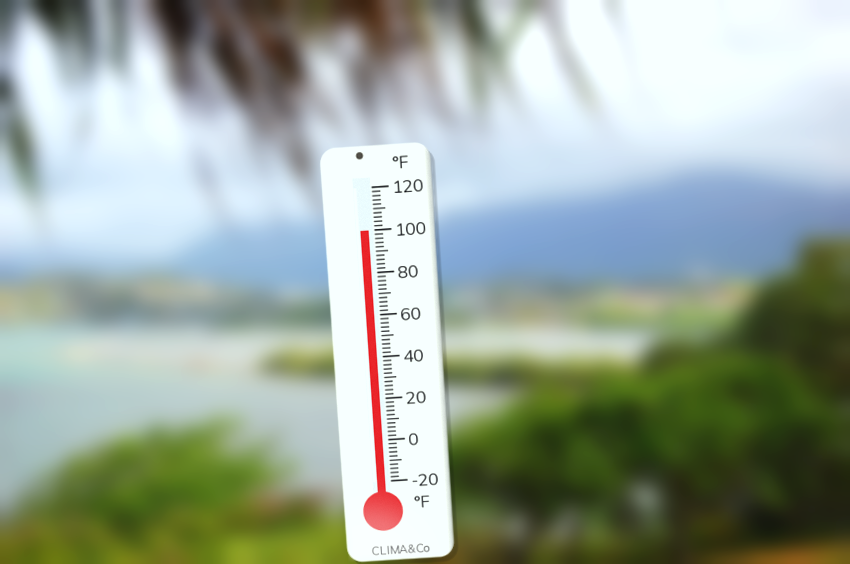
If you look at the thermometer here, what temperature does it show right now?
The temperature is 100 °F
